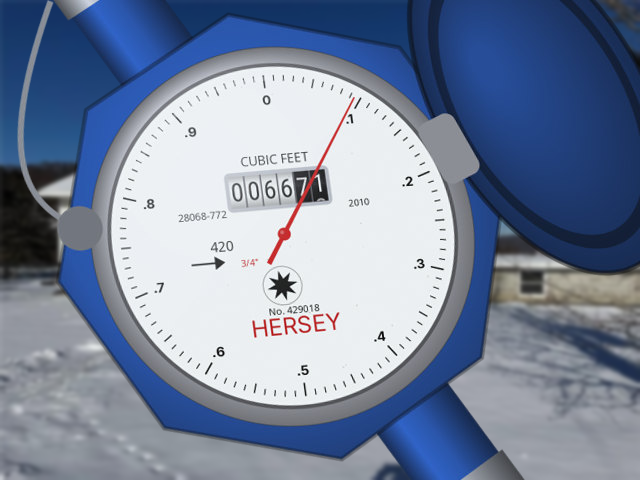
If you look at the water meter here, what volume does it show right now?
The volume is 6671.09 ft³
